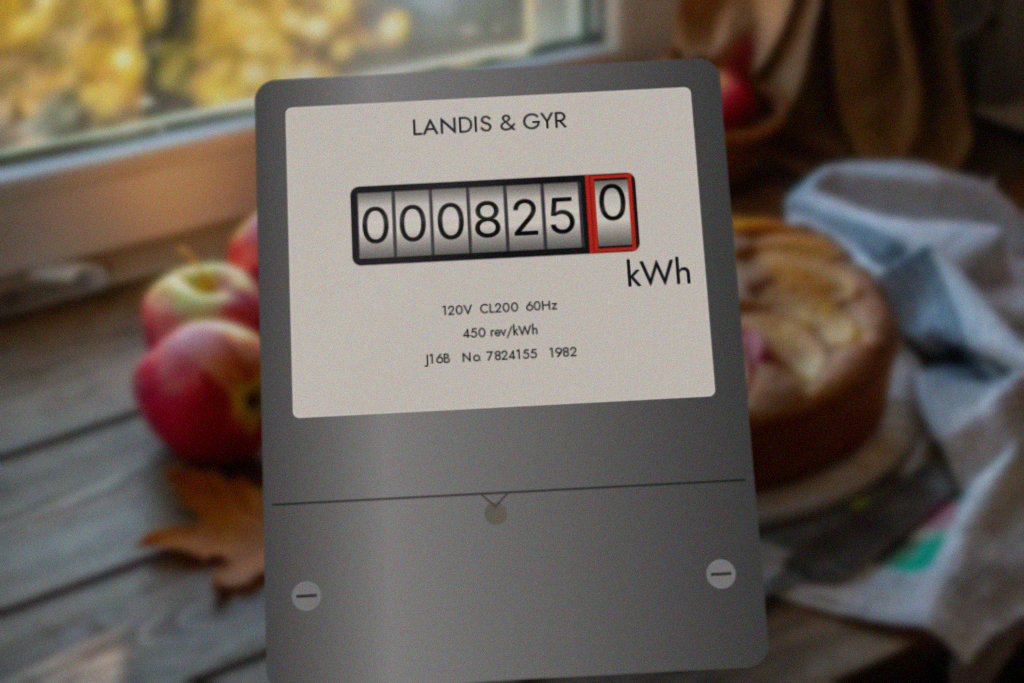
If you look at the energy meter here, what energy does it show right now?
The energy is 825.0 kWh
